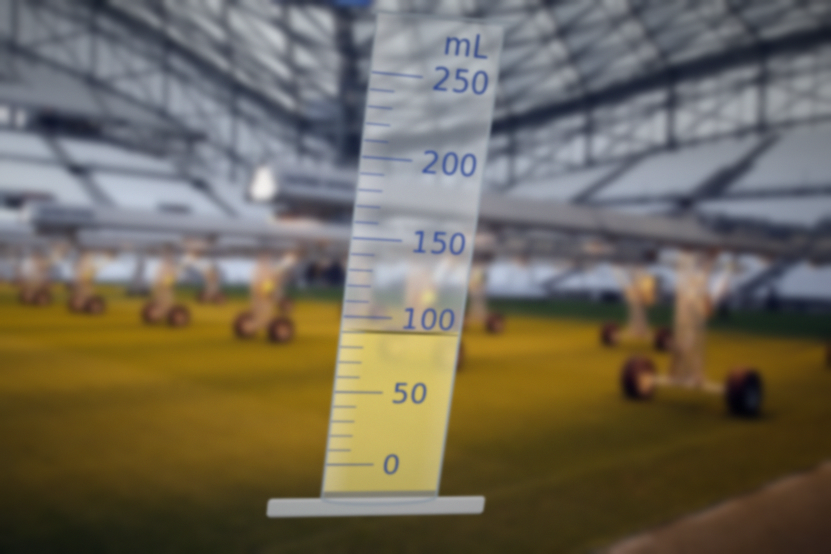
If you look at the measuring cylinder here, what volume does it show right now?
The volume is 90 mL
